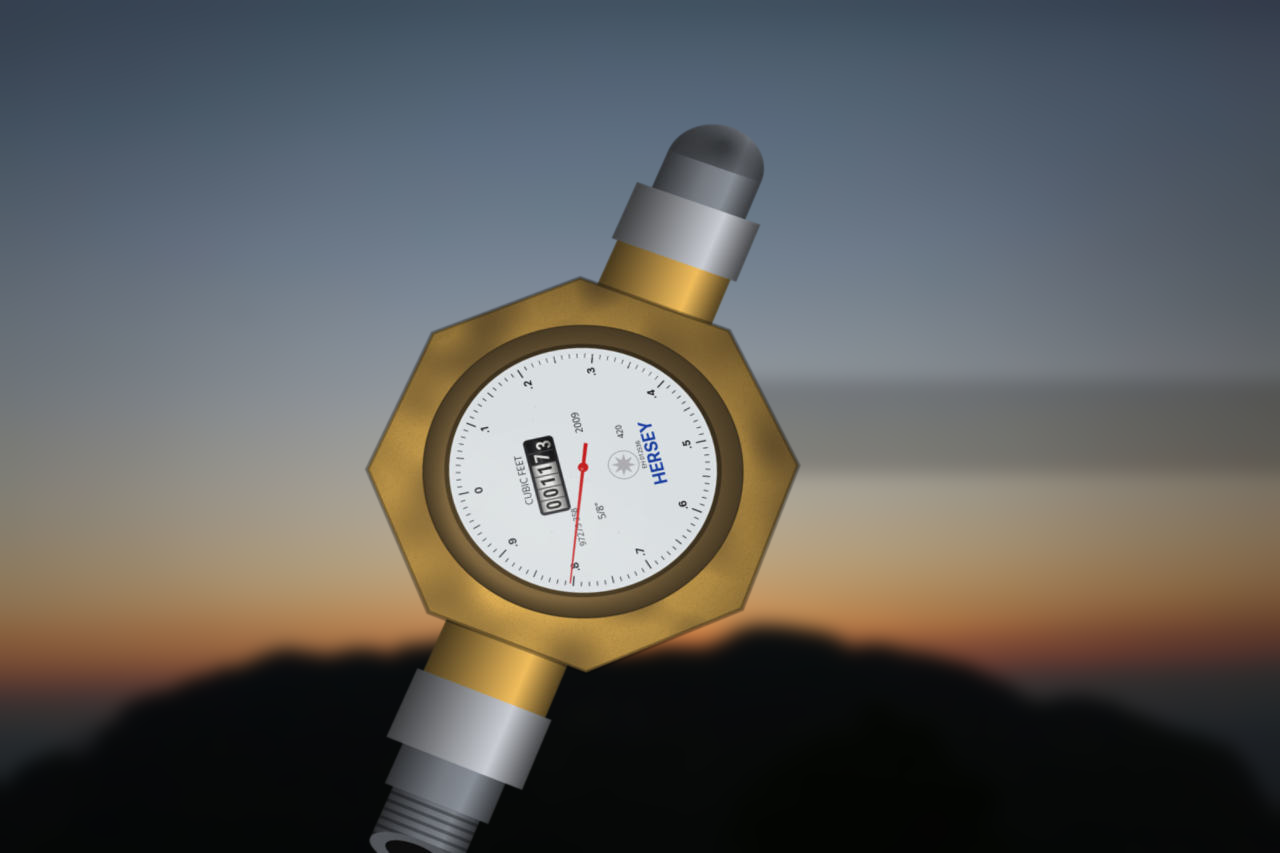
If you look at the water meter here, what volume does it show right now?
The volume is 1172.80 ft³
